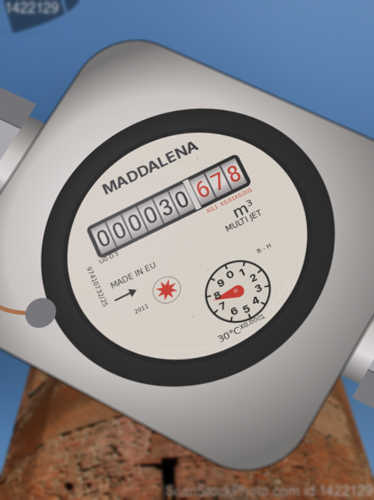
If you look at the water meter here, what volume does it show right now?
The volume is 30.6787 m³
